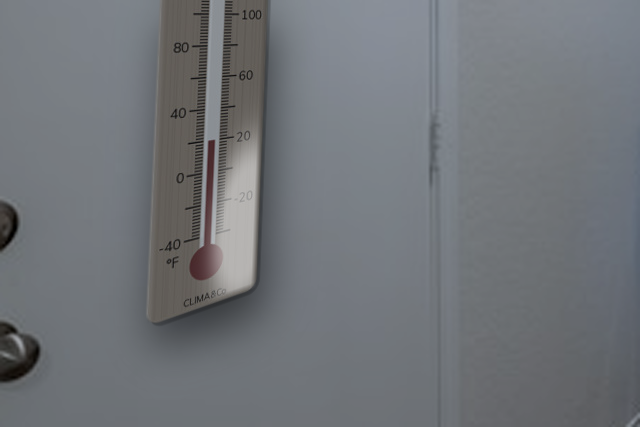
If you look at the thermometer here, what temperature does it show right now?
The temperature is 20 °F
